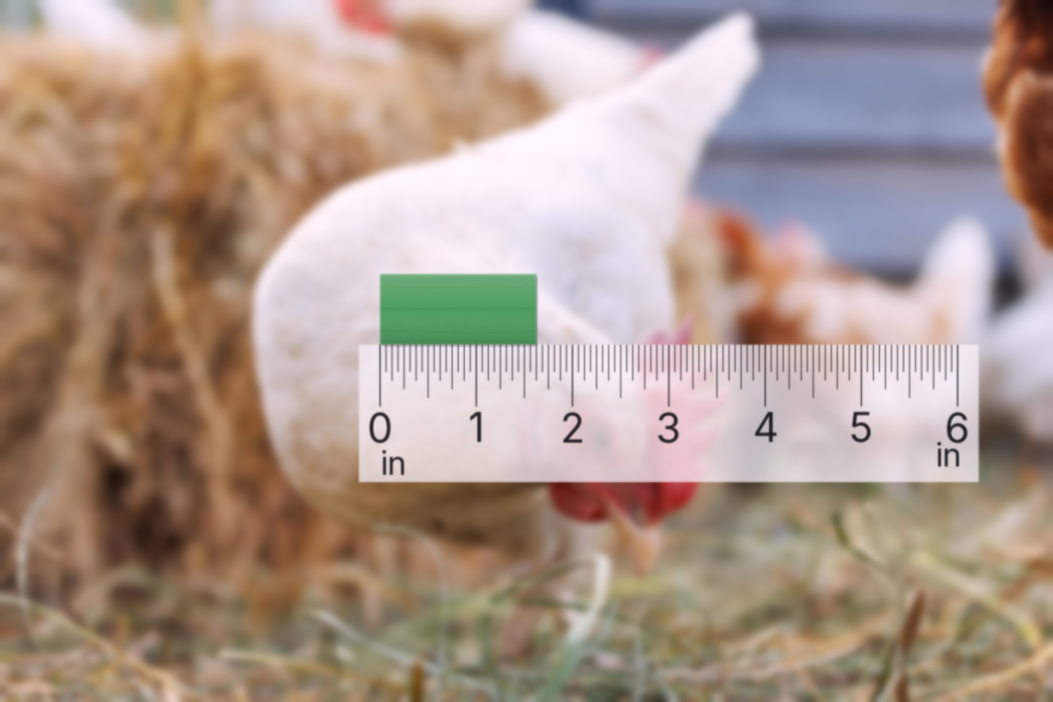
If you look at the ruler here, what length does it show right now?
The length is 1.625 in
